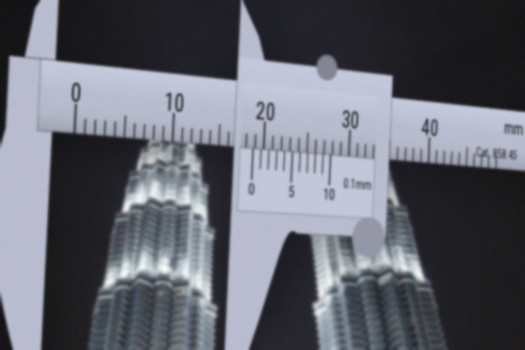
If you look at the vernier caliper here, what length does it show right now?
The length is 18.8 mm
